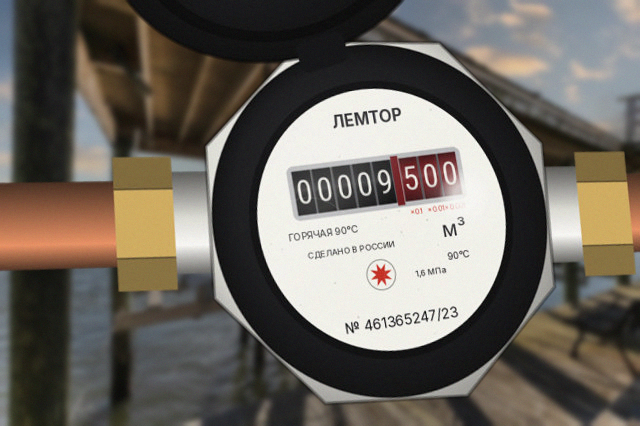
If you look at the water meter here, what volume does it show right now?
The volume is 9.500 m³
